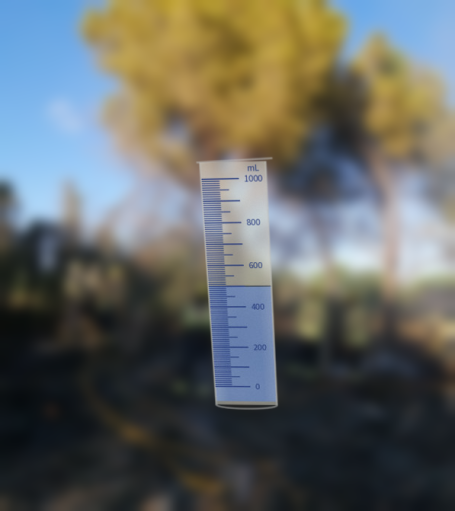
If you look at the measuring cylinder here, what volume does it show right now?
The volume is 500 mL
